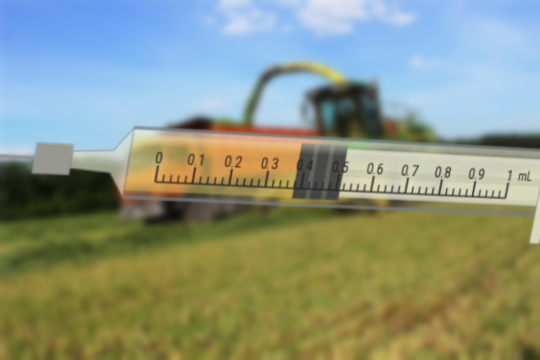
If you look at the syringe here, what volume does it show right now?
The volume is 0.38 mL
